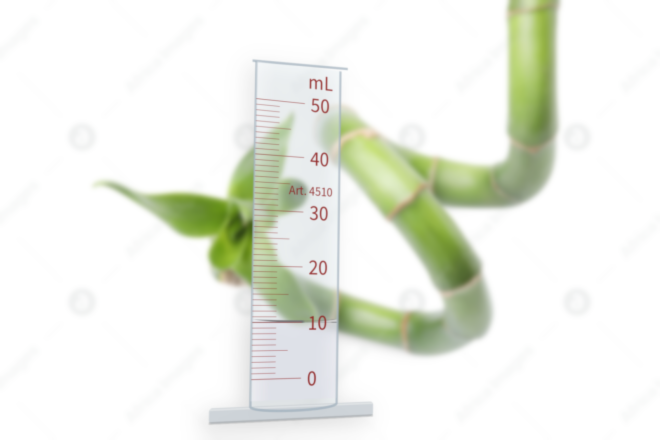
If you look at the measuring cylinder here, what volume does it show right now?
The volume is 10 mL
